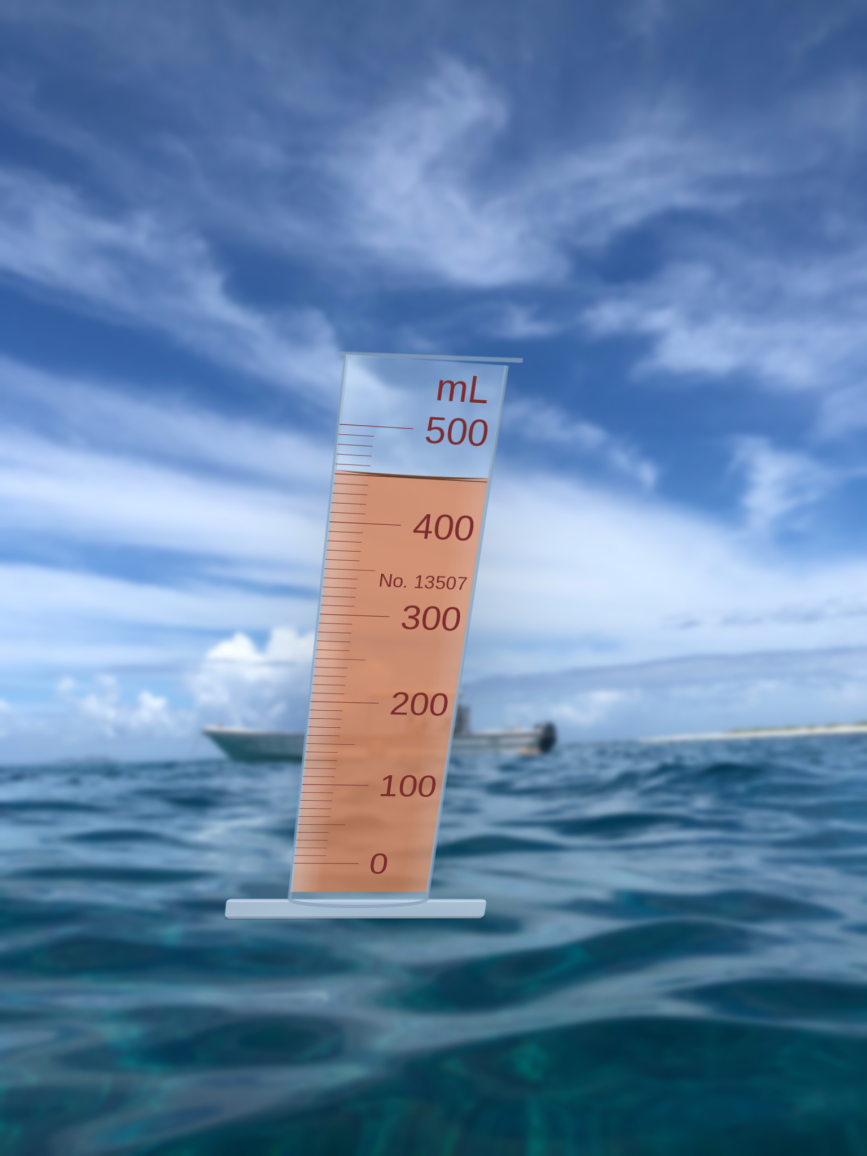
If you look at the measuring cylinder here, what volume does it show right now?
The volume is 450 mL
